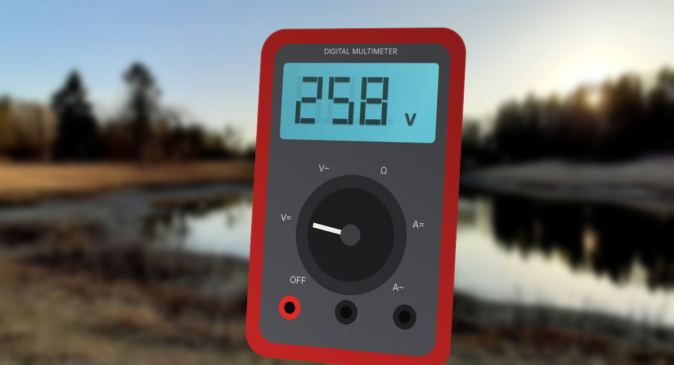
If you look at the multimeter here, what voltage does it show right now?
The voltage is 258 V
